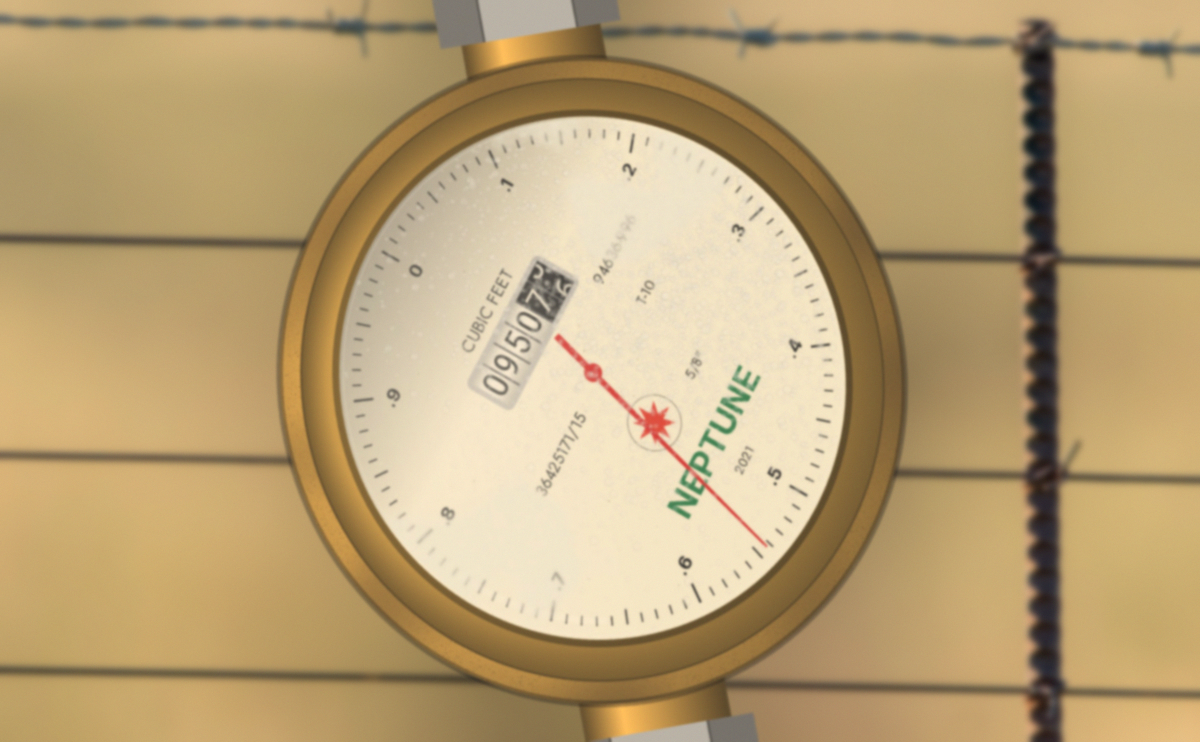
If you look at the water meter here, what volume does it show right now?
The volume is 95075.54 ft³
